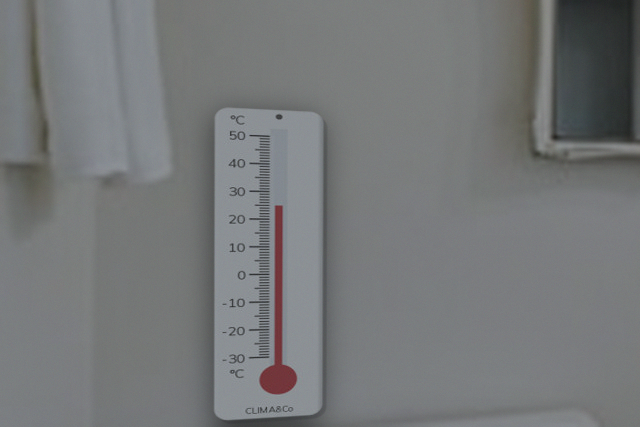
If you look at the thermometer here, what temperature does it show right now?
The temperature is 25 °C
